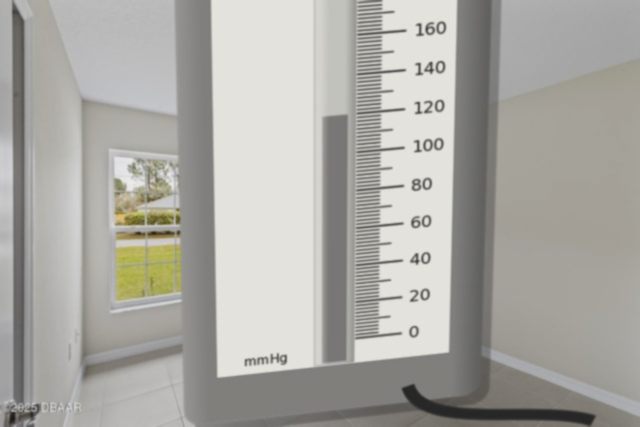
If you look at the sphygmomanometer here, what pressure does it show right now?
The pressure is 120 mmHg
